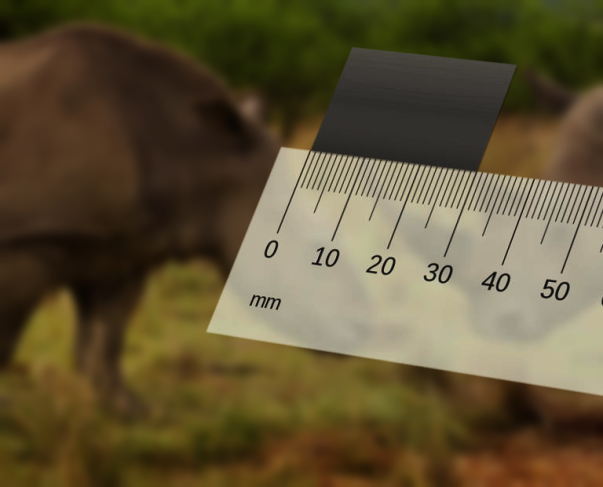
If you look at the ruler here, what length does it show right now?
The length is 30 mm
